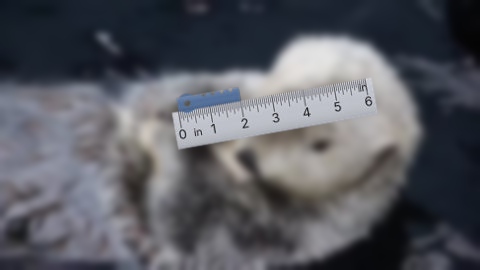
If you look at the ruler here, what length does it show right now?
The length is 2 in
